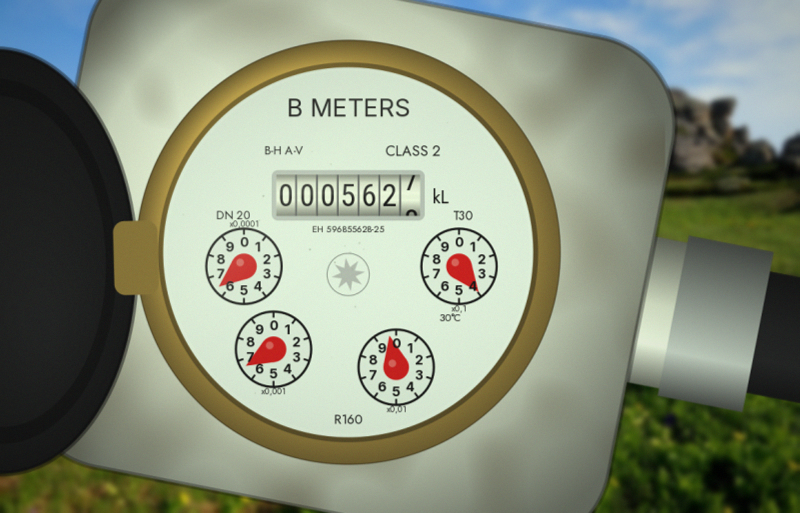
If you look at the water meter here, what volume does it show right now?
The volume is 5627.3966 kL
